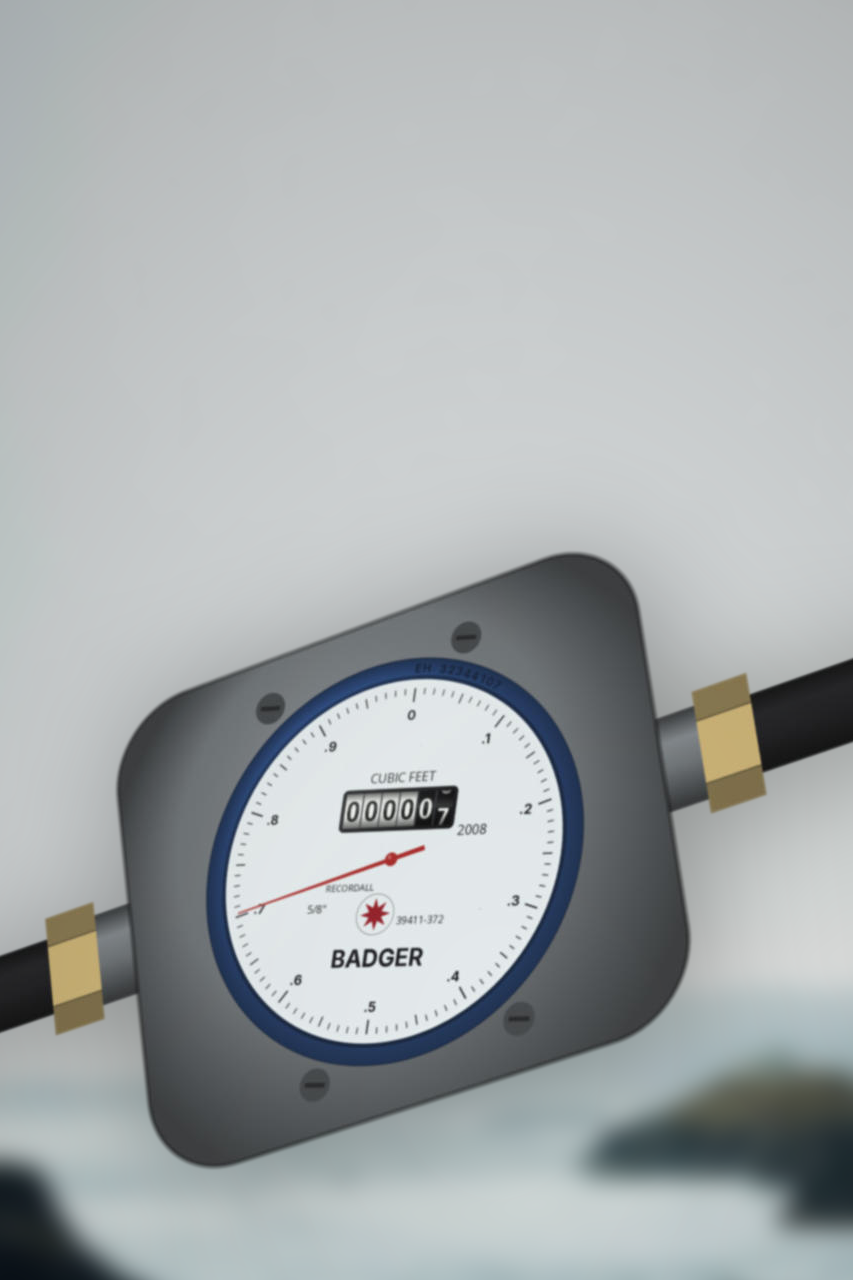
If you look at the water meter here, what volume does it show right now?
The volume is 6.70 ft³
